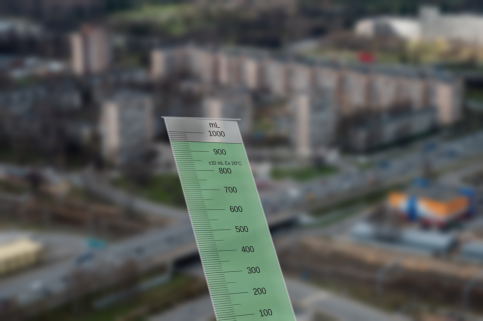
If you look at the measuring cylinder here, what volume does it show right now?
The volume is 950 mL
